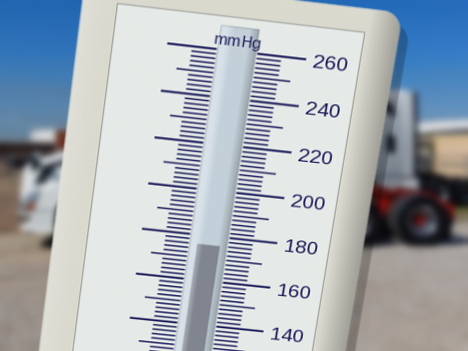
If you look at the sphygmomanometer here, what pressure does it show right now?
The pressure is 176 mmHg
